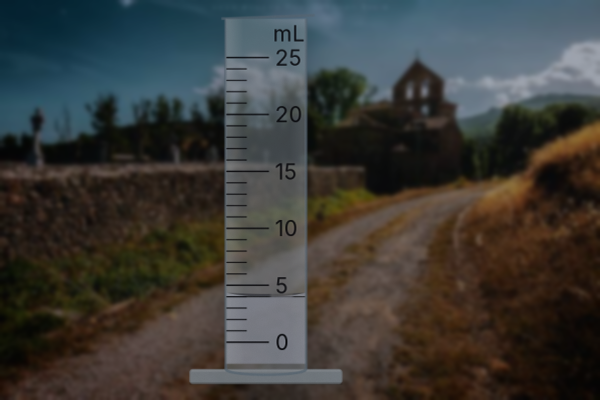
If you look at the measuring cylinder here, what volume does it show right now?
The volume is 4 mL
